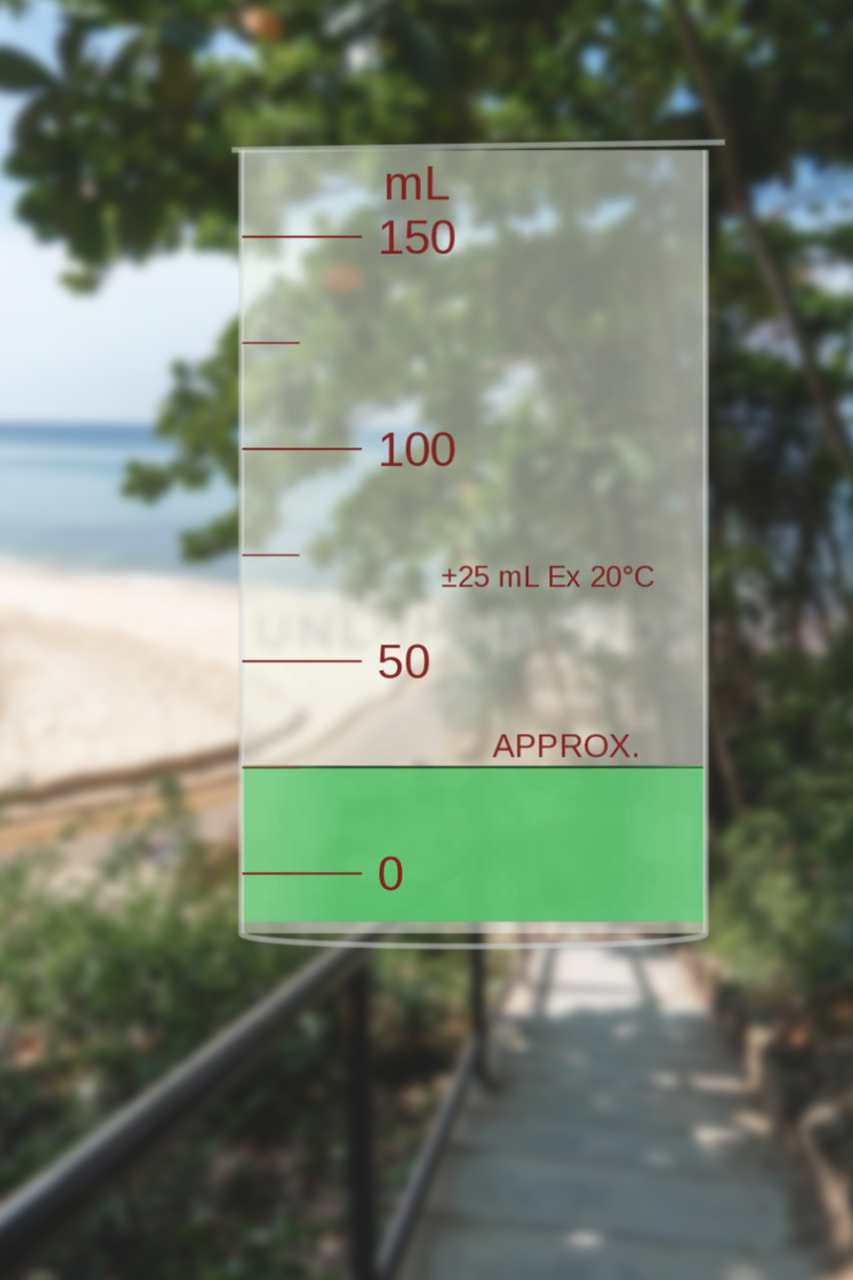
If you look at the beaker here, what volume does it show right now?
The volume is 25 mL
